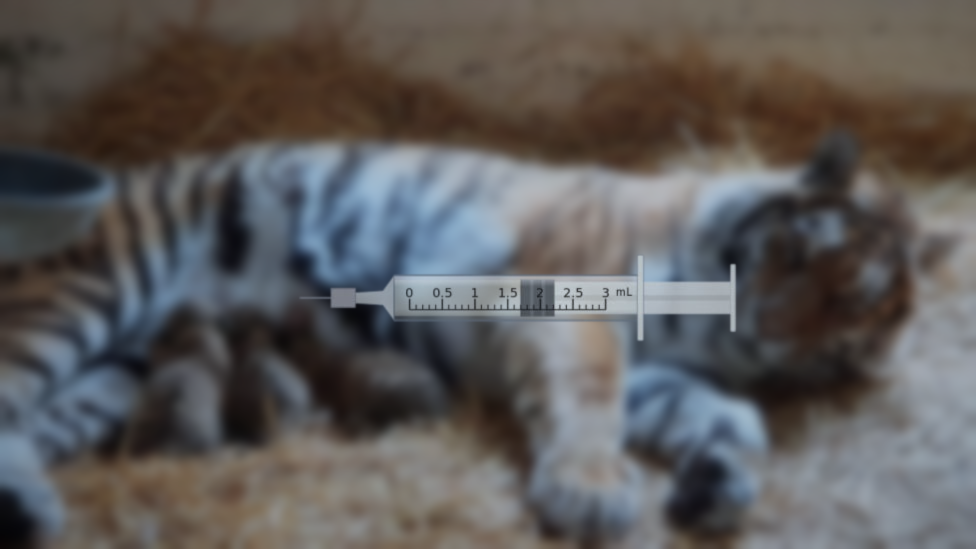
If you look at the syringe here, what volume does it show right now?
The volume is 1.7 mL
